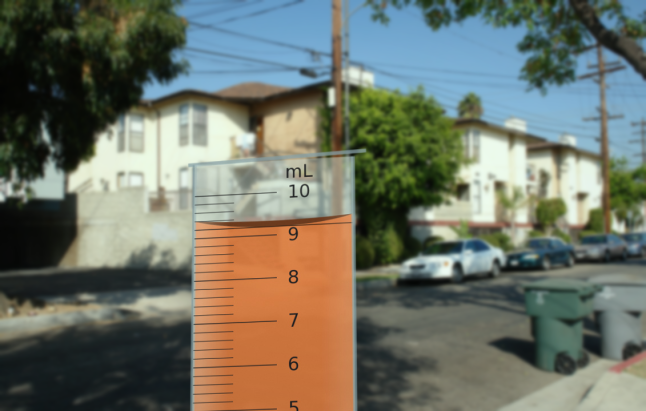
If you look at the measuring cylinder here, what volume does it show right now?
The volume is 9.2 mL
